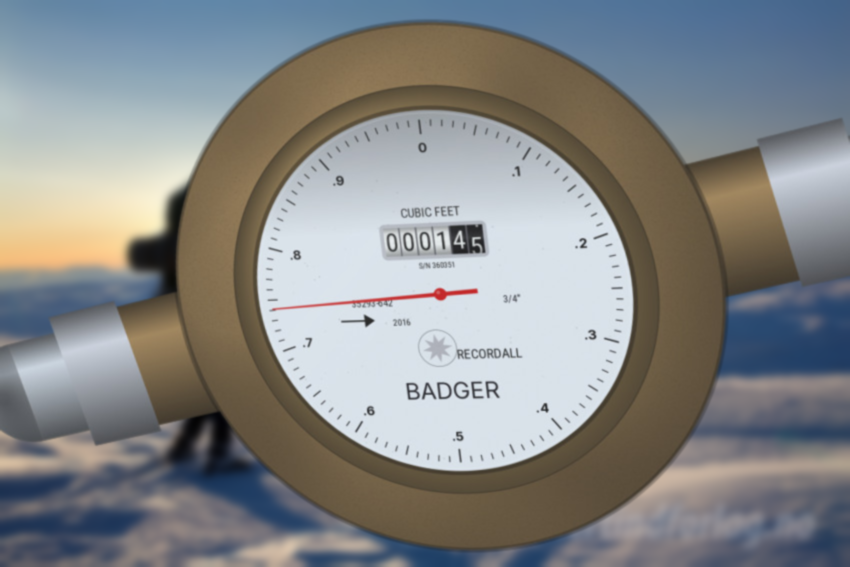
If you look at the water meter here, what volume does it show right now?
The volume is 144.74 ft³
